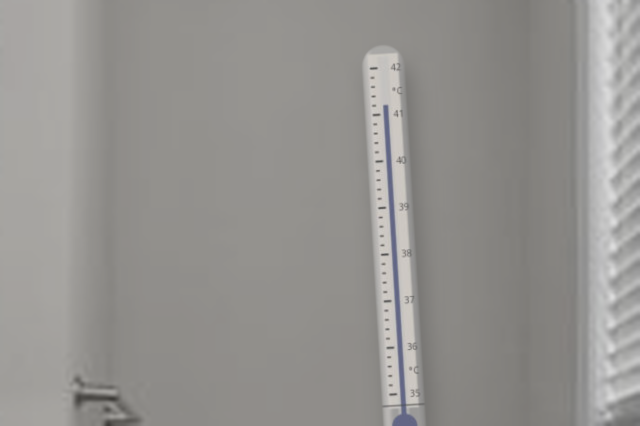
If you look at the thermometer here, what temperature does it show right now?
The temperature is 41.2 °C
